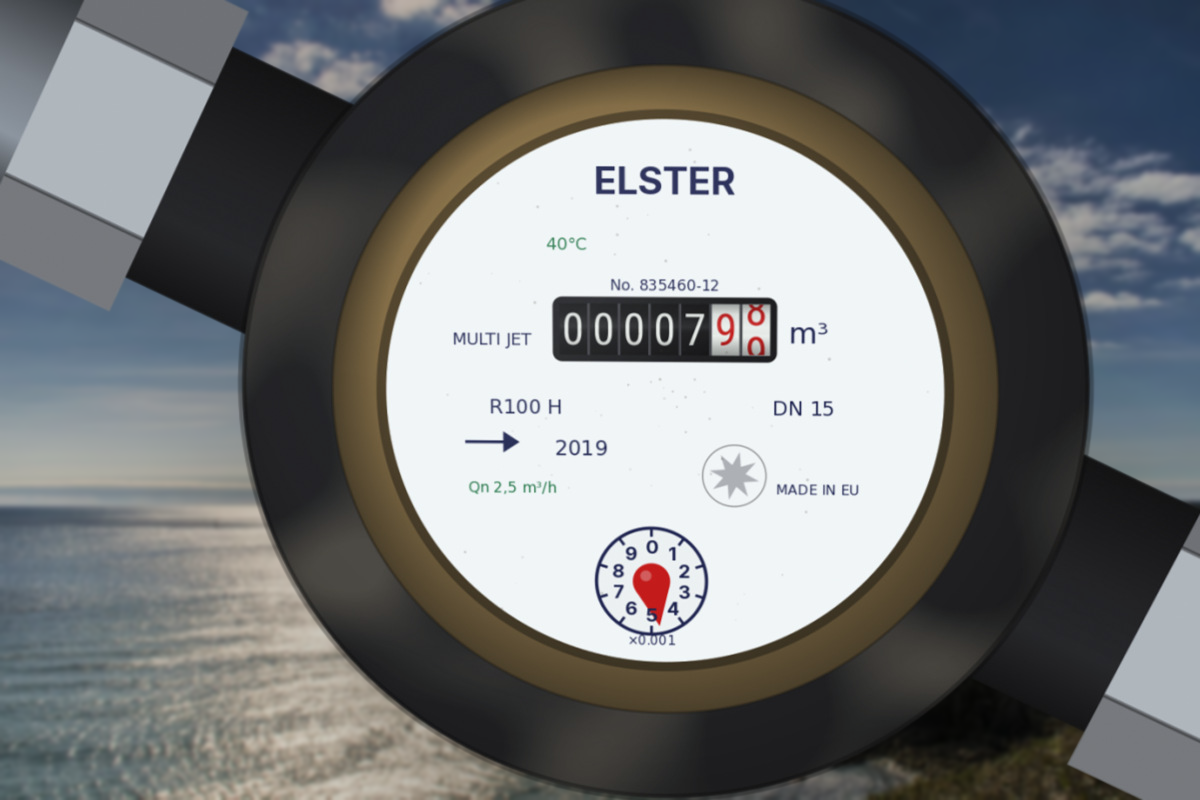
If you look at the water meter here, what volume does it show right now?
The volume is 7.984 m³
